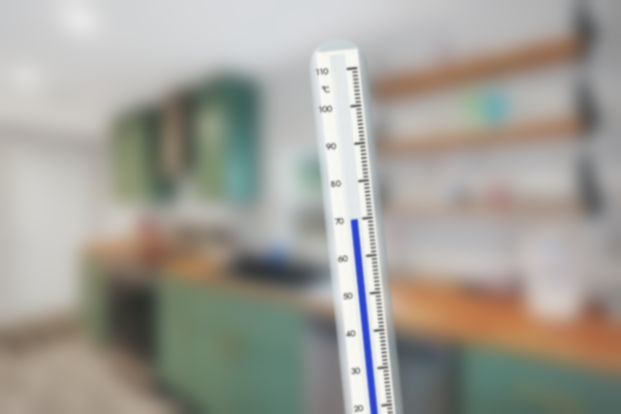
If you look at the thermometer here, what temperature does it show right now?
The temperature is 70 °C
